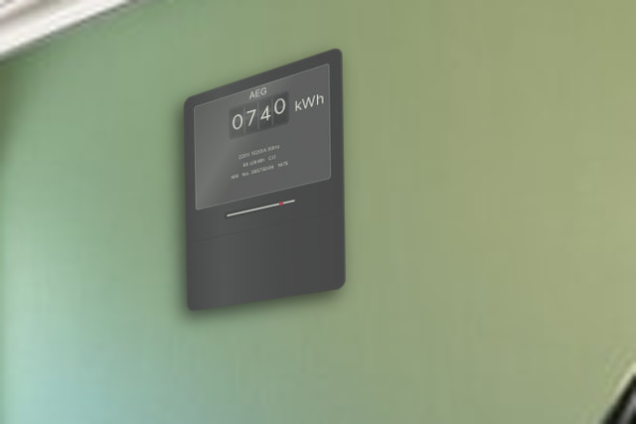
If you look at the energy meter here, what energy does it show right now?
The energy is 740 kWh
